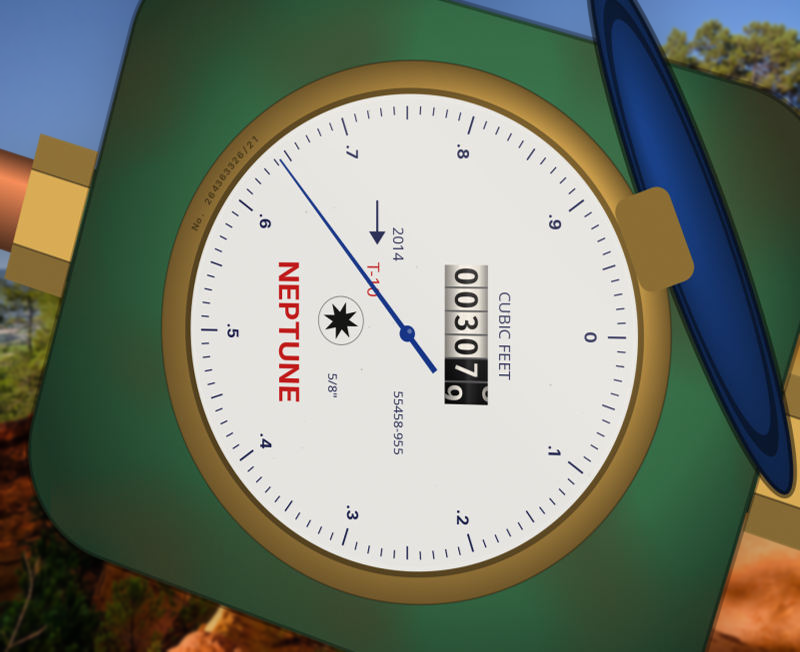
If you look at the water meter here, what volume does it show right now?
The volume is 3078.64 ft³
